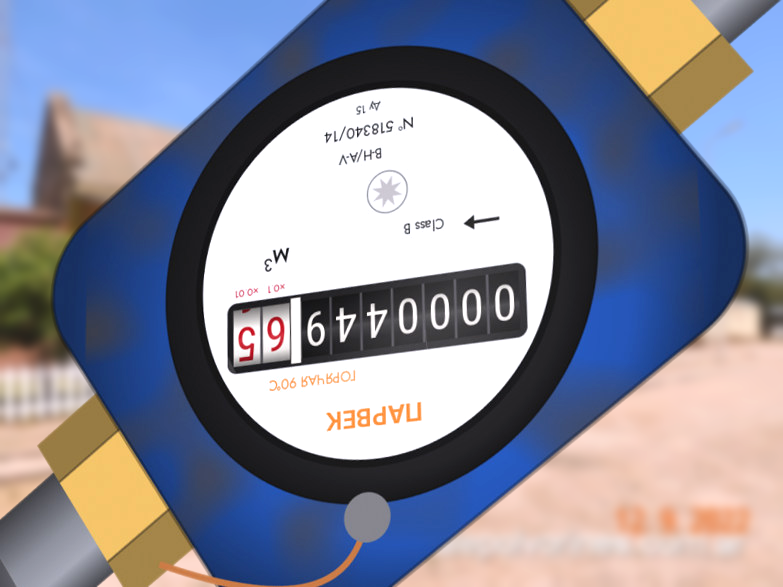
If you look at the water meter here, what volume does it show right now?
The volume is 449.65 m³
